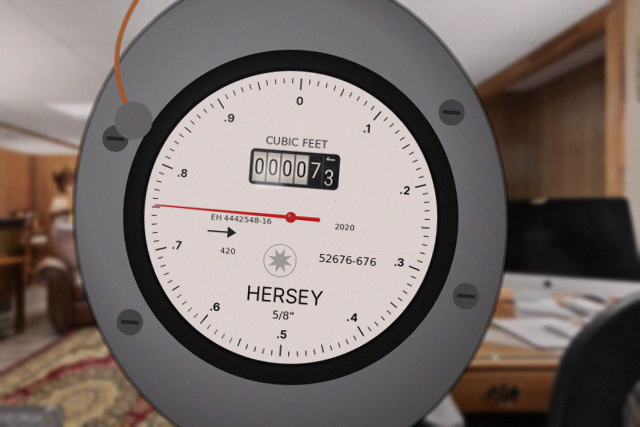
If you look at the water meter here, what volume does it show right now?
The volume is 72.75 ft³
